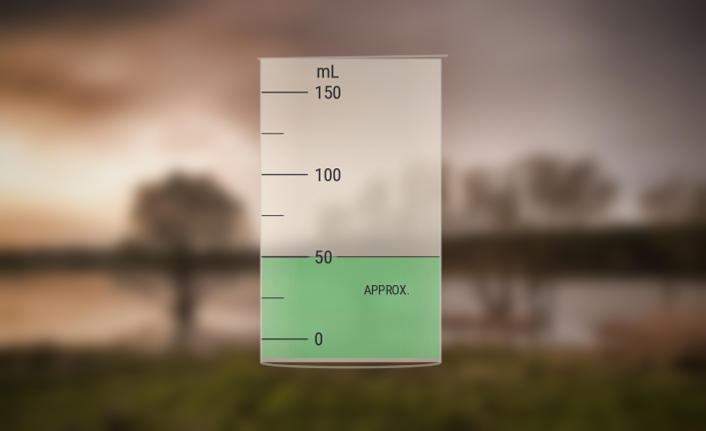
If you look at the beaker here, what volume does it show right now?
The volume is 50 mL
